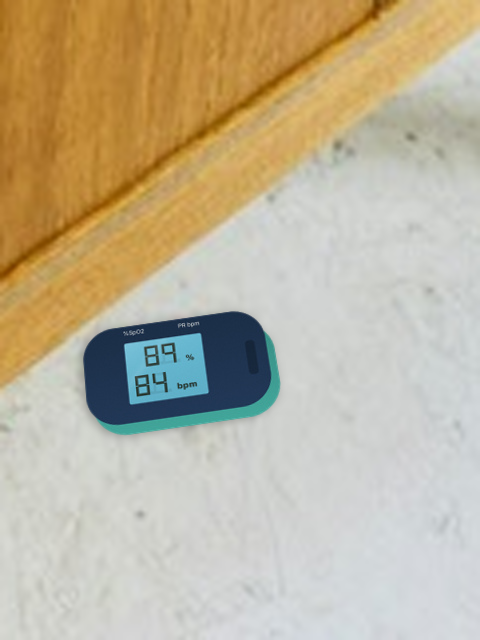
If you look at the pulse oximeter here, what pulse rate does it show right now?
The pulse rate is 84 bpm
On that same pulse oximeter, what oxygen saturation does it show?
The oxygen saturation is 89 %
